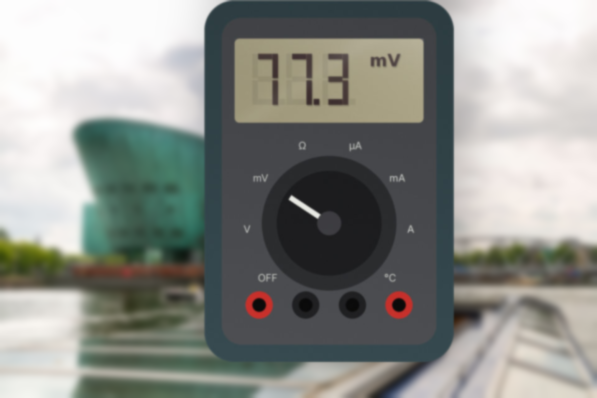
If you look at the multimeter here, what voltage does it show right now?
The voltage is 77.3 mV
